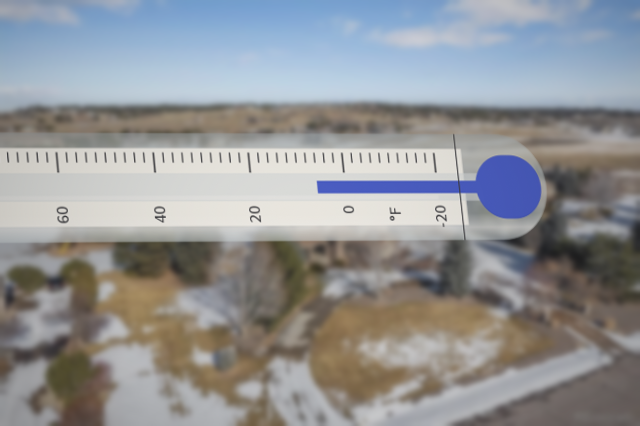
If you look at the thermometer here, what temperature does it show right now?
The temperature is 6 °F
